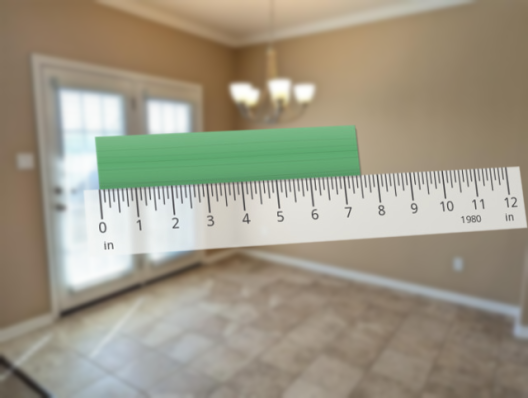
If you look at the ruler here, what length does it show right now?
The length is 7.5 in
